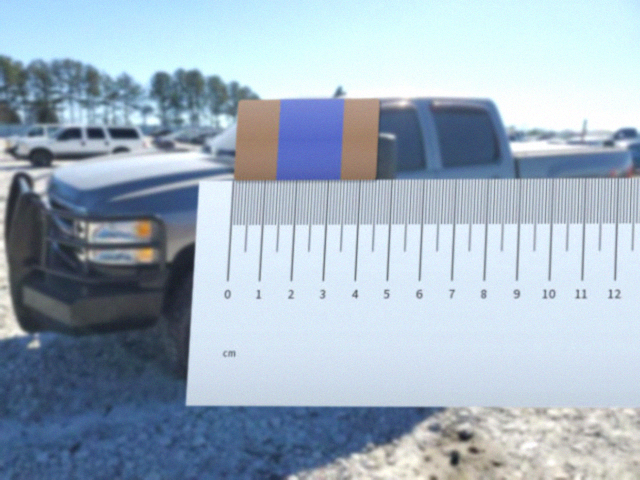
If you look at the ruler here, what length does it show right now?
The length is 4.5 cm
